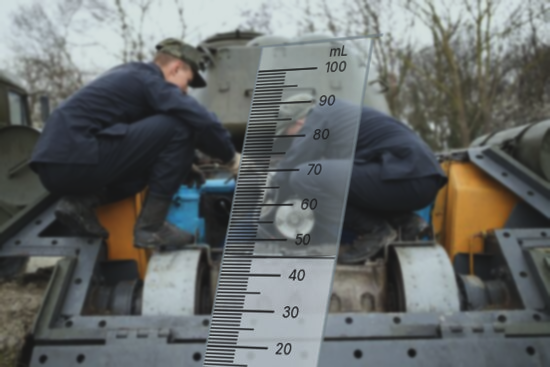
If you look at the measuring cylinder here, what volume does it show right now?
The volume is 45 mL
